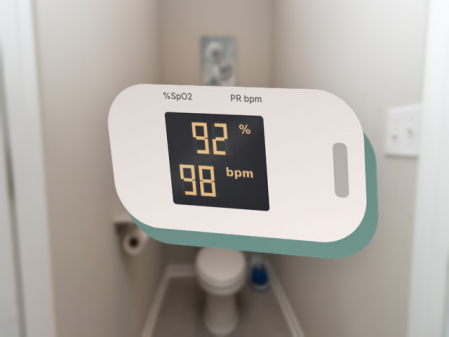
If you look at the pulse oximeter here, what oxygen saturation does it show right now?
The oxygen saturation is 92 %
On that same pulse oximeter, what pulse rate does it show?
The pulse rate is 98 bpm
